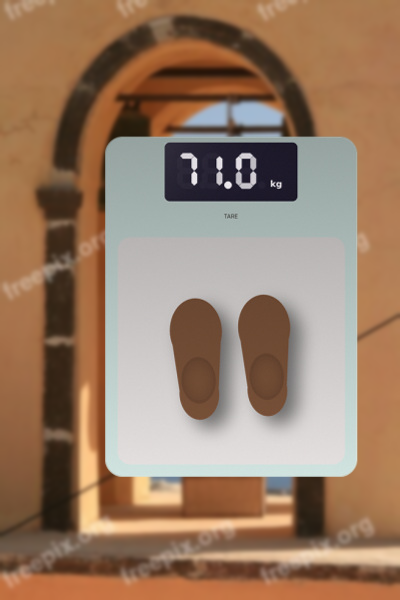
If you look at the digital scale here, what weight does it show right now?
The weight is 71.0 kg
